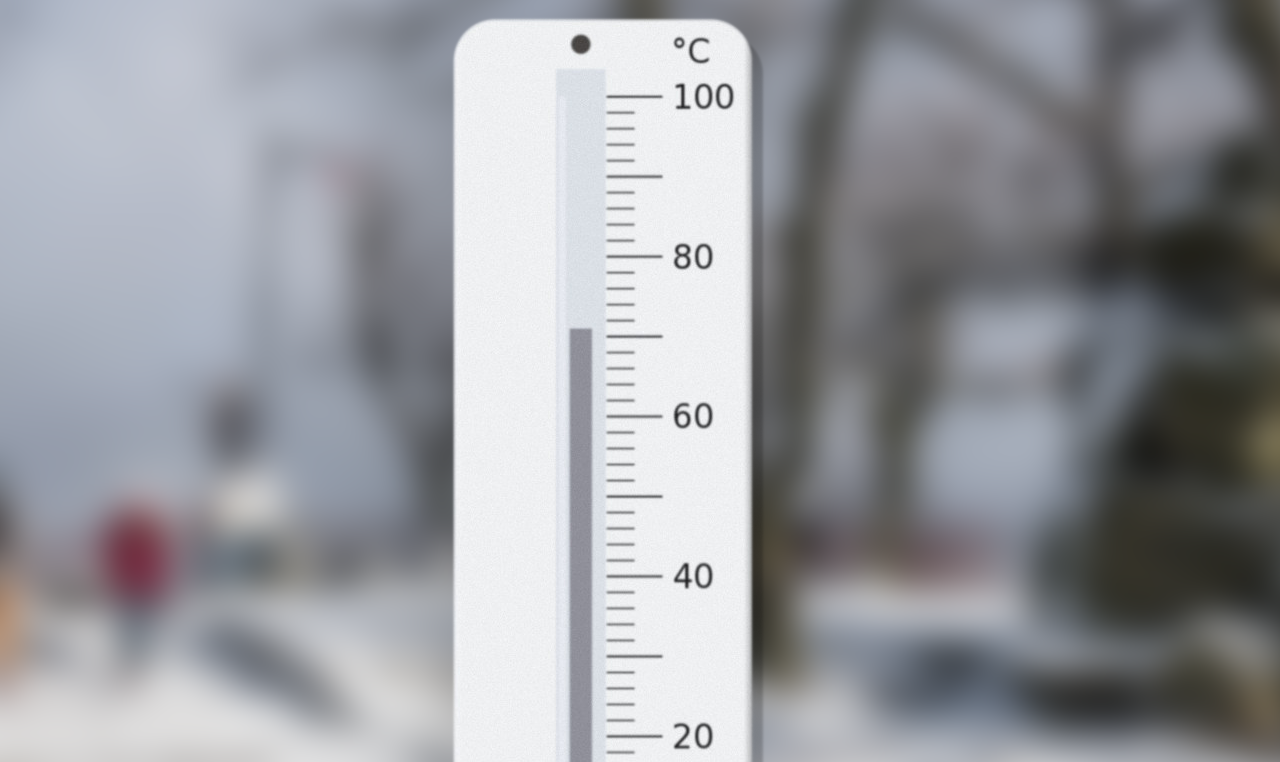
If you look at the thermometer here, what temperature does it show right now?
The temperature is 71 °C
